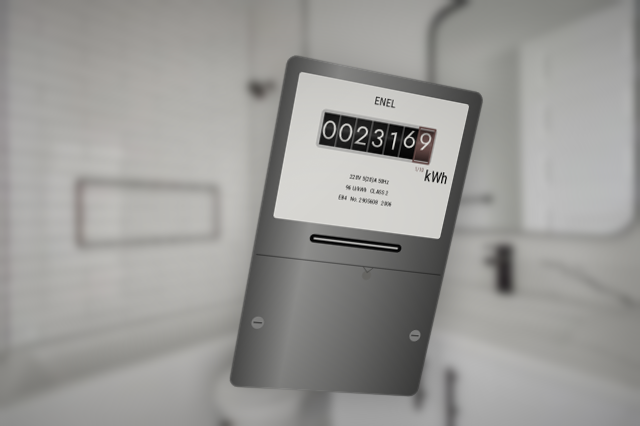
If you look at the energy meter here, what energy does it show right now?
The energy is 2316.9 kWh
